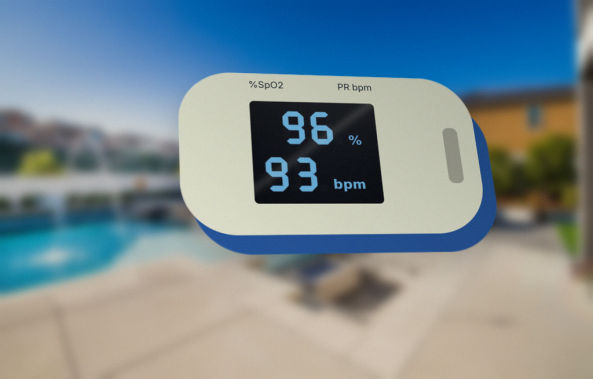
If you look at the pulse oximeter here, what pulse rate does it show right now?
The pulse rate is 93 bpm
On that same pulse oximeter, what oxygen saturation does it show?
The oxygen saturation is 96 %
